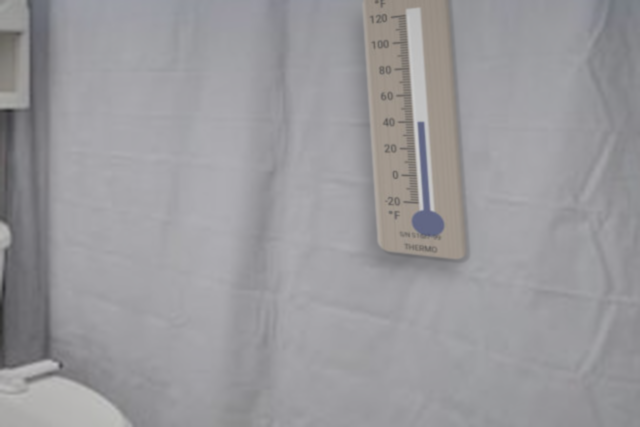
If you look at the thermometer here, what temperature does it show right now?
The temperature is 40 °F
